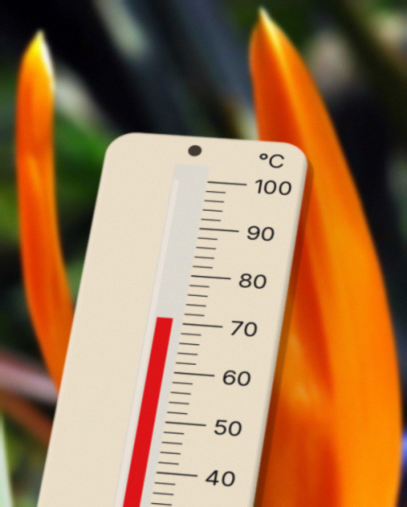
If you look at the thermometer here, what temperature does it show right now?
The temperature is 71 °C
